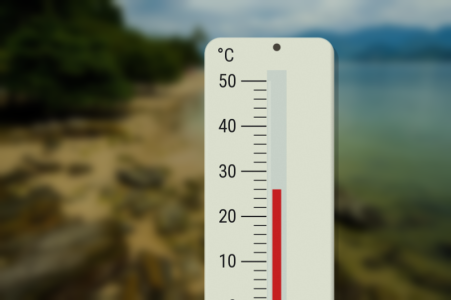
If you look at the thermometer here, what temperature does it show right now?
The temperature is 26 °C
